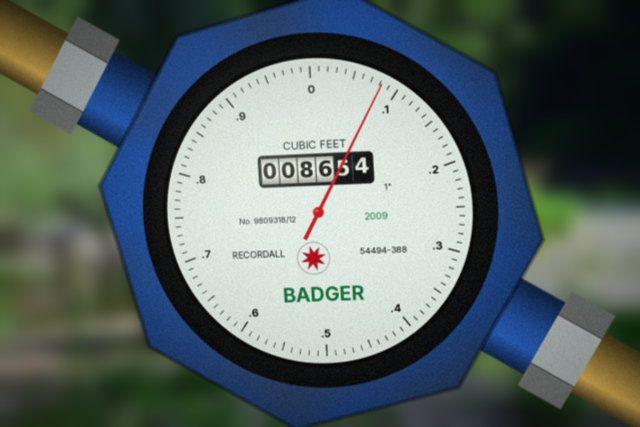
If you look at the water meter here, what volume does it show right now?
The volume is 8654.08 ft³
